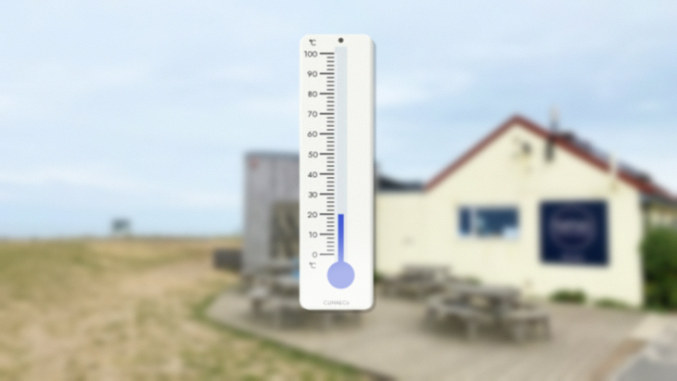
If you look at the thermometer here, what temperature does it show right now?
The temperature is 20 °C
